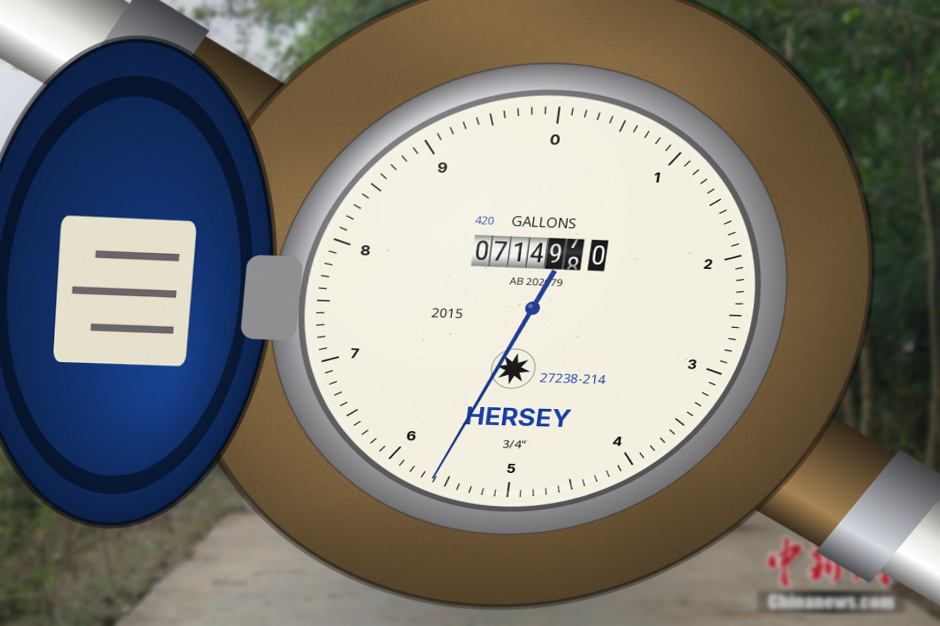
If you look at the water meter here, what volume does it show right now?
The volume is 714975.6 gal
